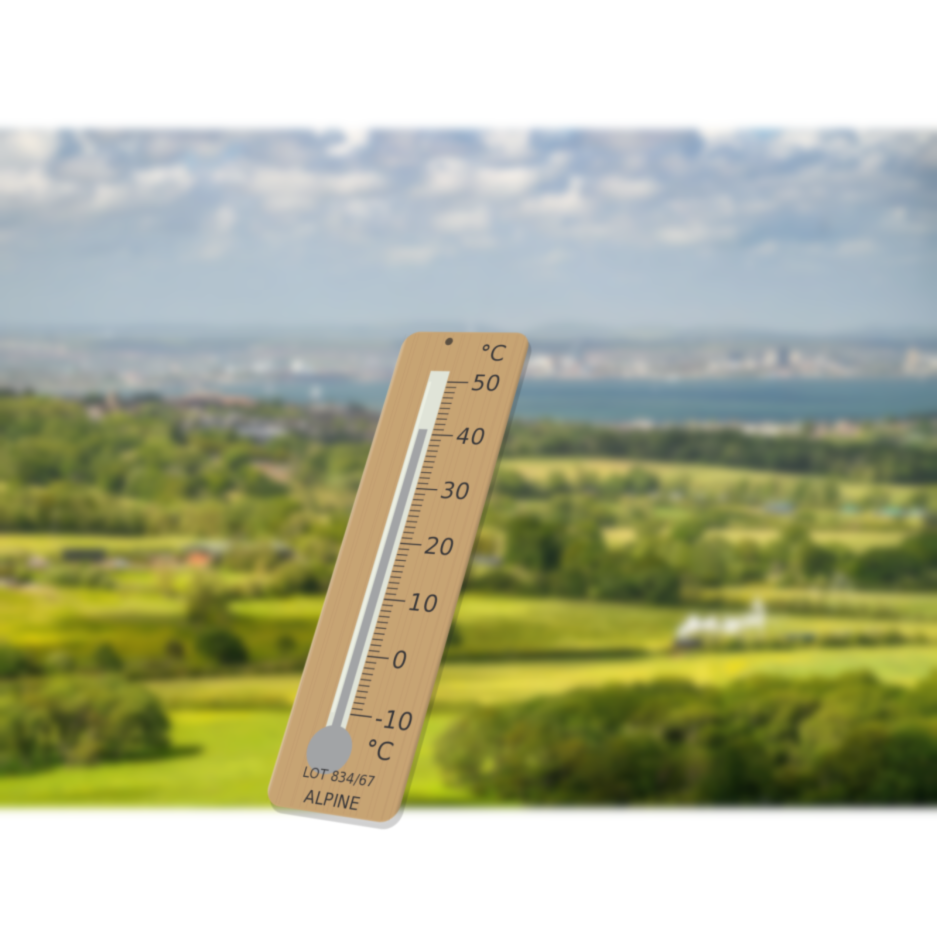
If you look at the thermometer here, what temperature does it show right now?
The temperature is 41 °C
